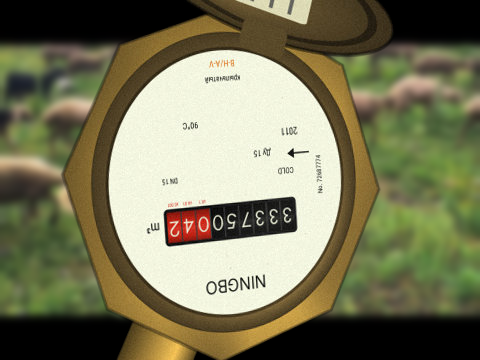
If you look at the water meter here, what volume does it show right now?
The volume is 333750.042 m³
